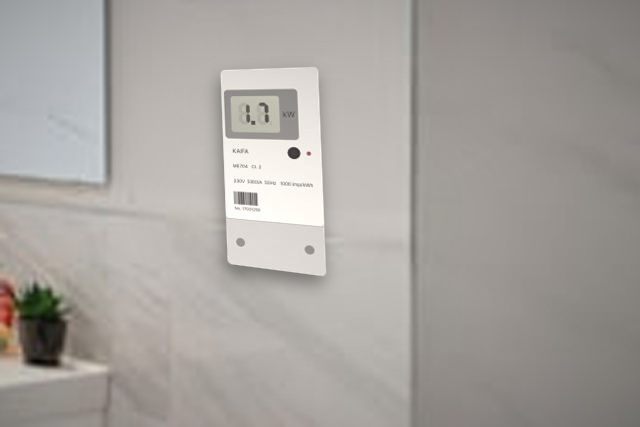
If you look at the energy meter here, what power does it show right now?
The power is 1.7 kW
